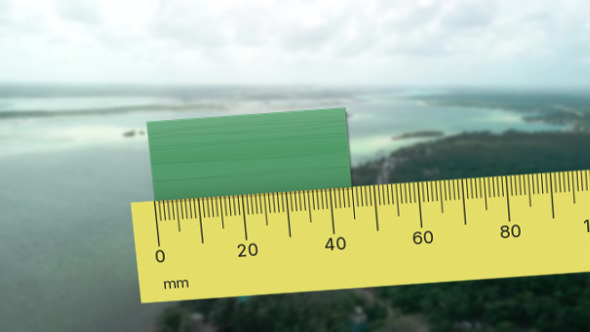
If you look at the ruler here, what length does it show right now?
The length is 45 mm
